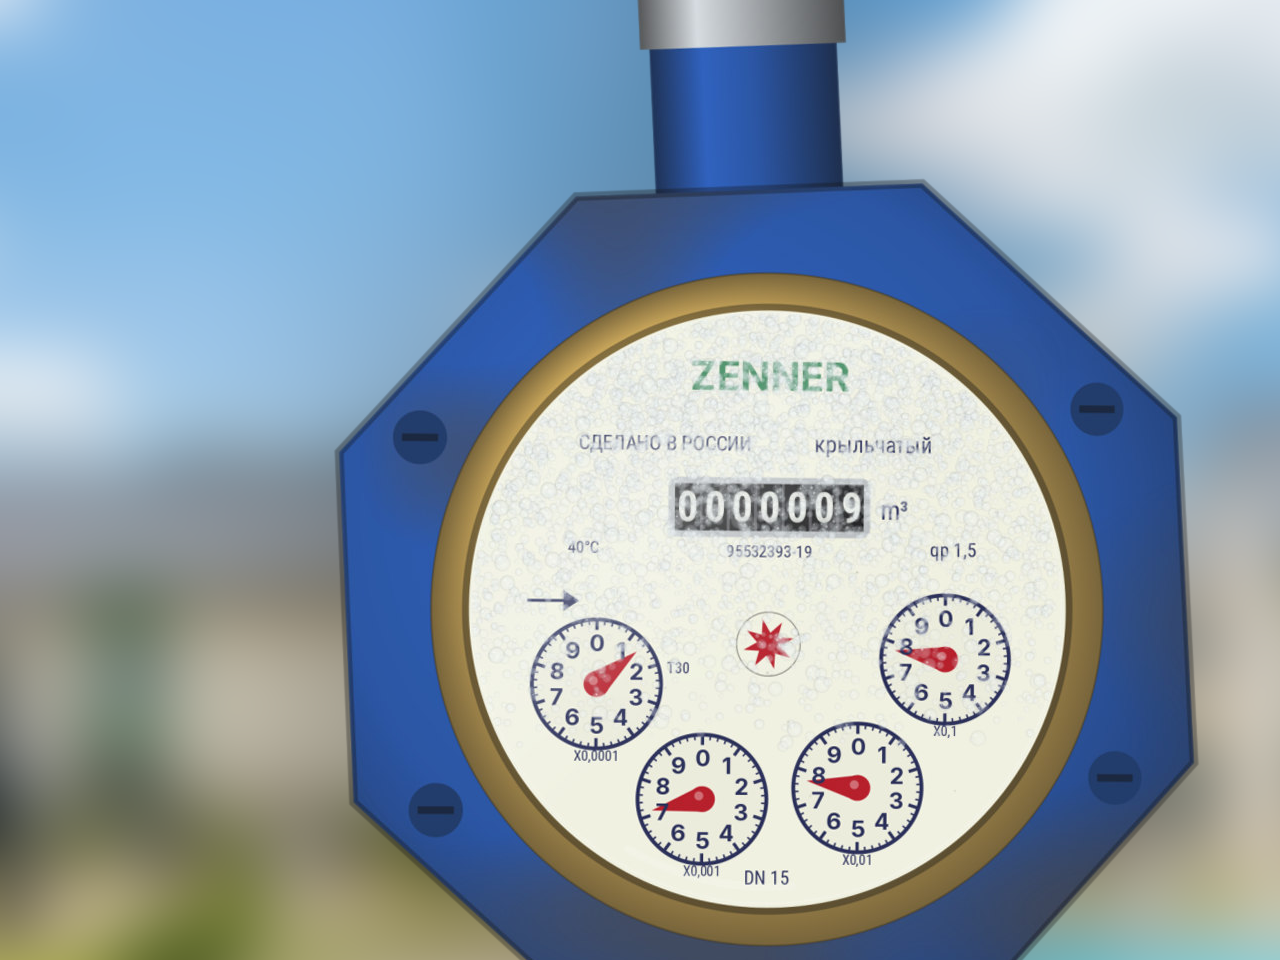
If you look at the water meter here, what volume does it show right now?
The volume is 9.7771 m³
